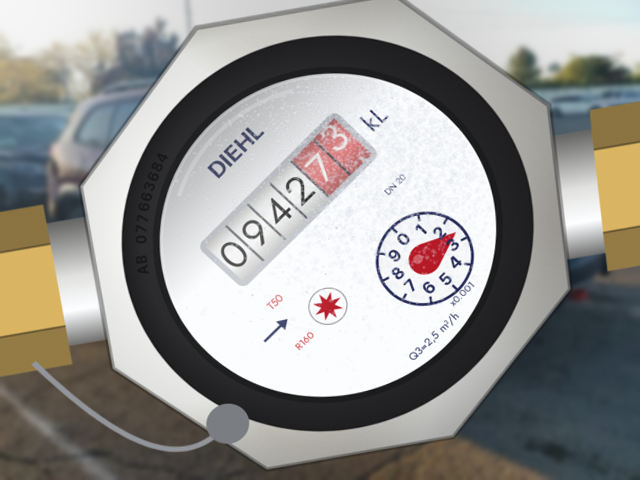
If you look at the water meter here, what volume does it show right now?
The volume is 942.732 kL
